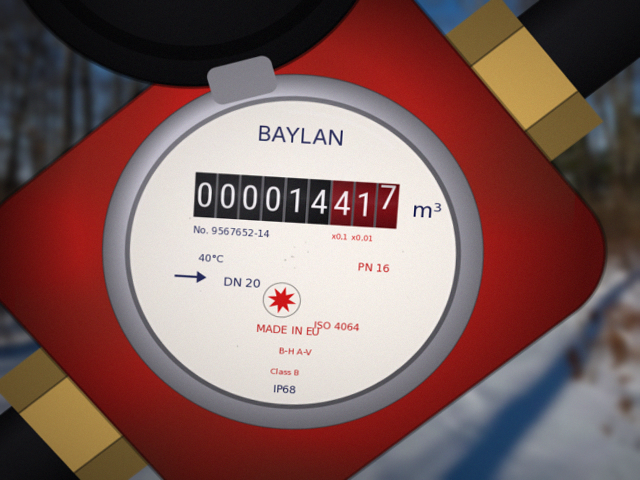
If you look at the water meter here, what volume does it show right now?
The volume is 14.417 m³
